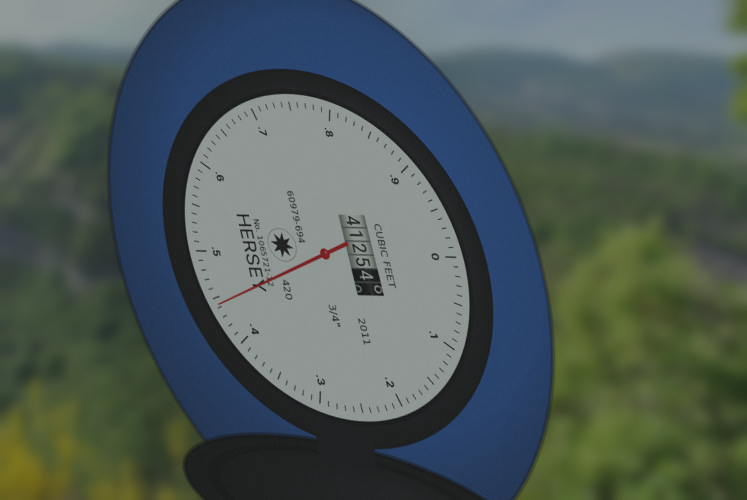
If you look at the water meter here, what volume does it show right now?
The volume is 412548.44 ft³
